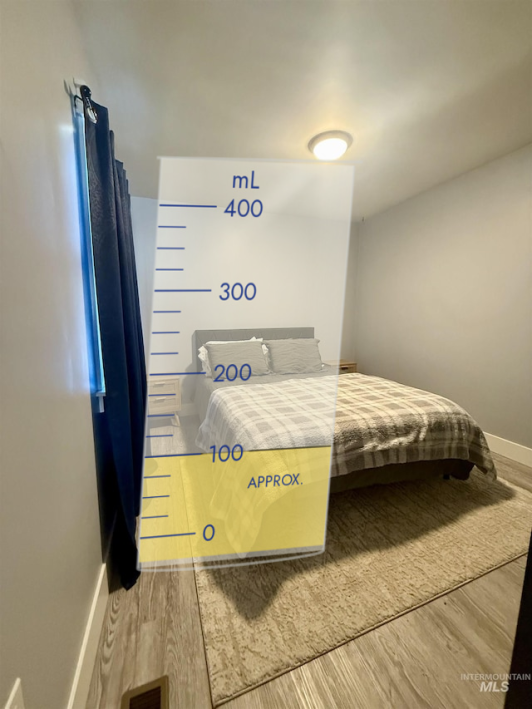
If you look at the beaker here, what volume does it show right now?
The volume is 100 mL
